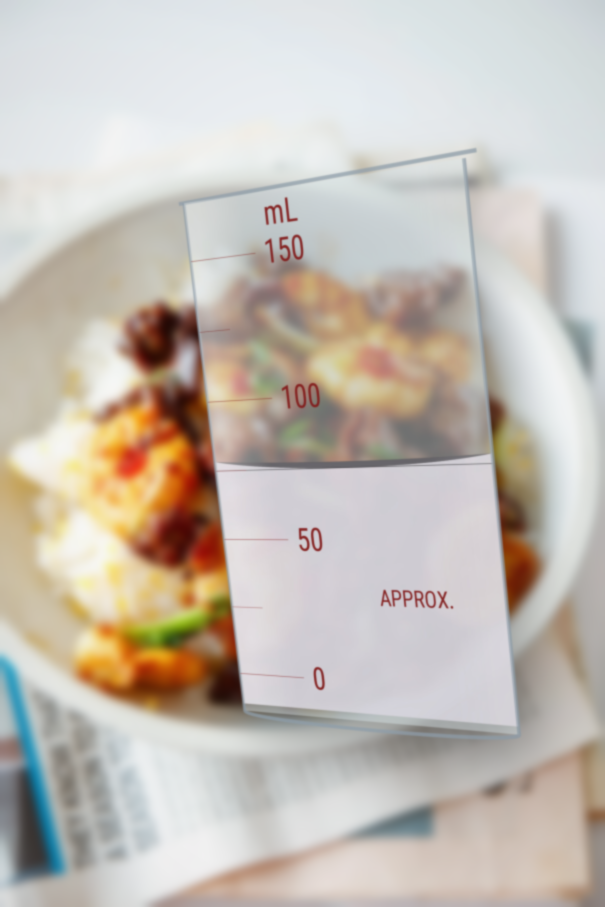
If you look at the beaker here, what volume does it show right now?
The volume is 75 mL
